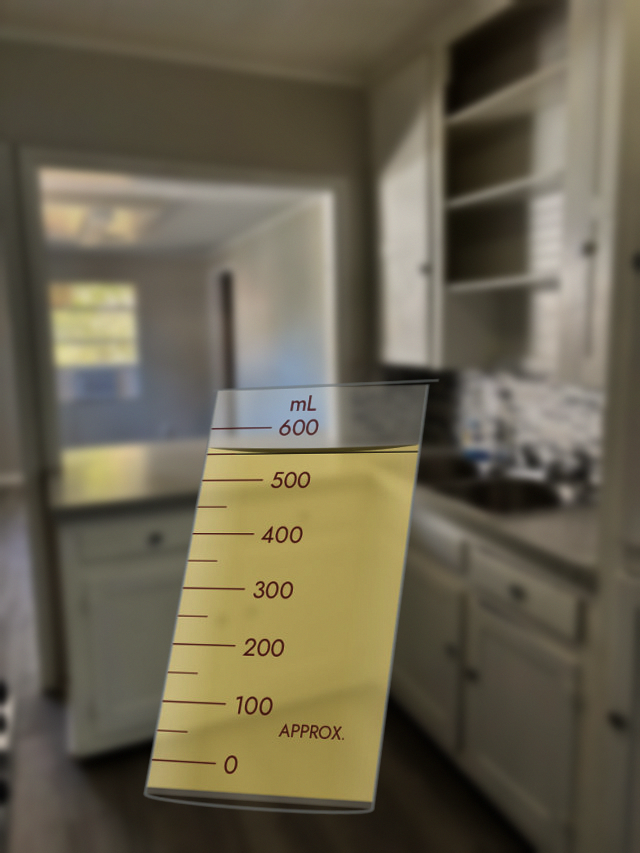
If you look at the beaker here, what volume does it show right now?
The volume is 550 mL
